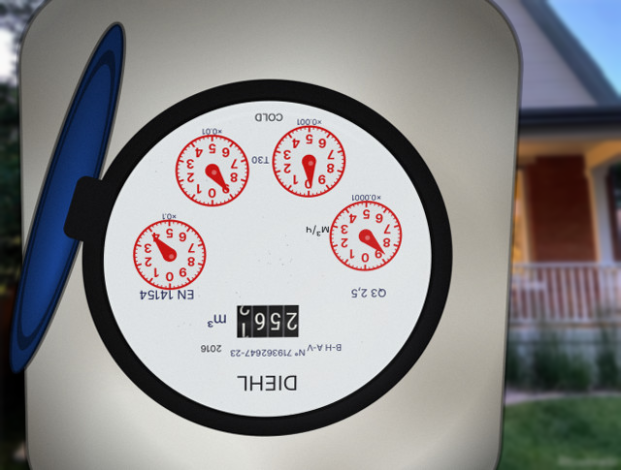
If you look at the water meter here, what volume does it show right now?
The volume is 2561.3898 m³
